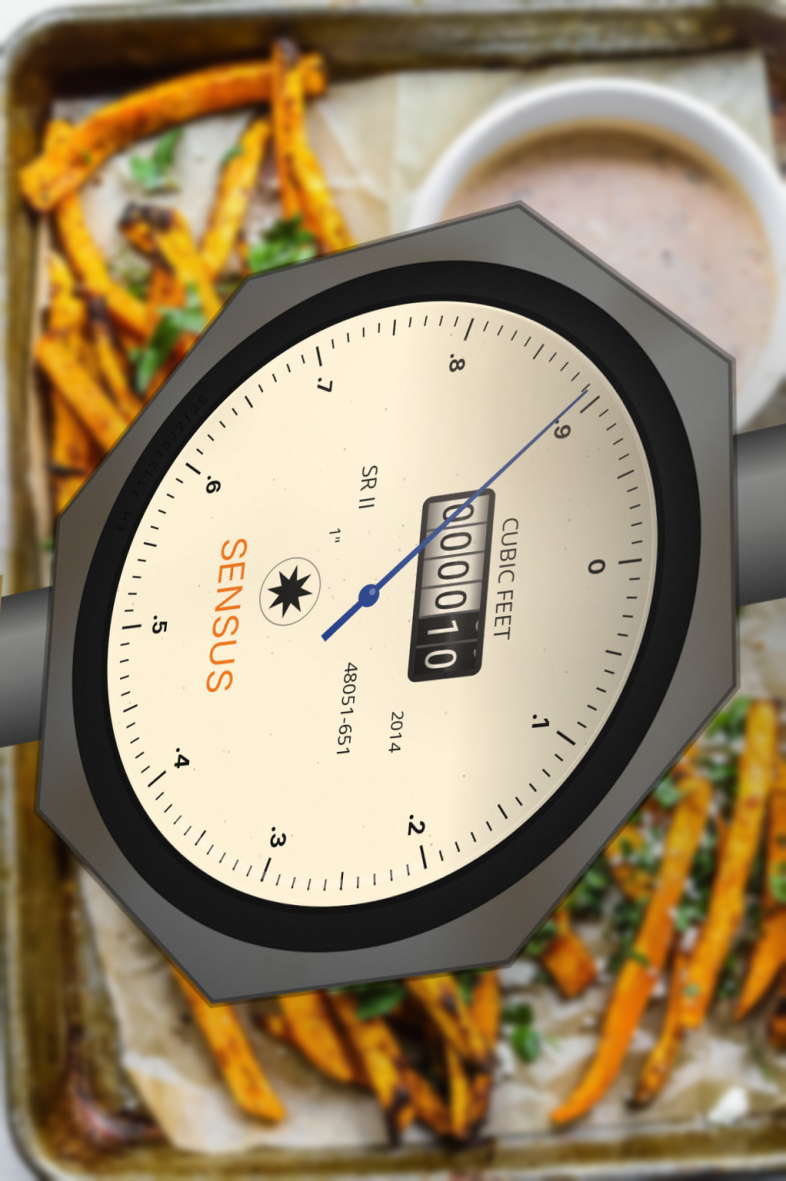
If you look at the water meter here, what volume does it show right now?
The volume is 9.89 ft³
